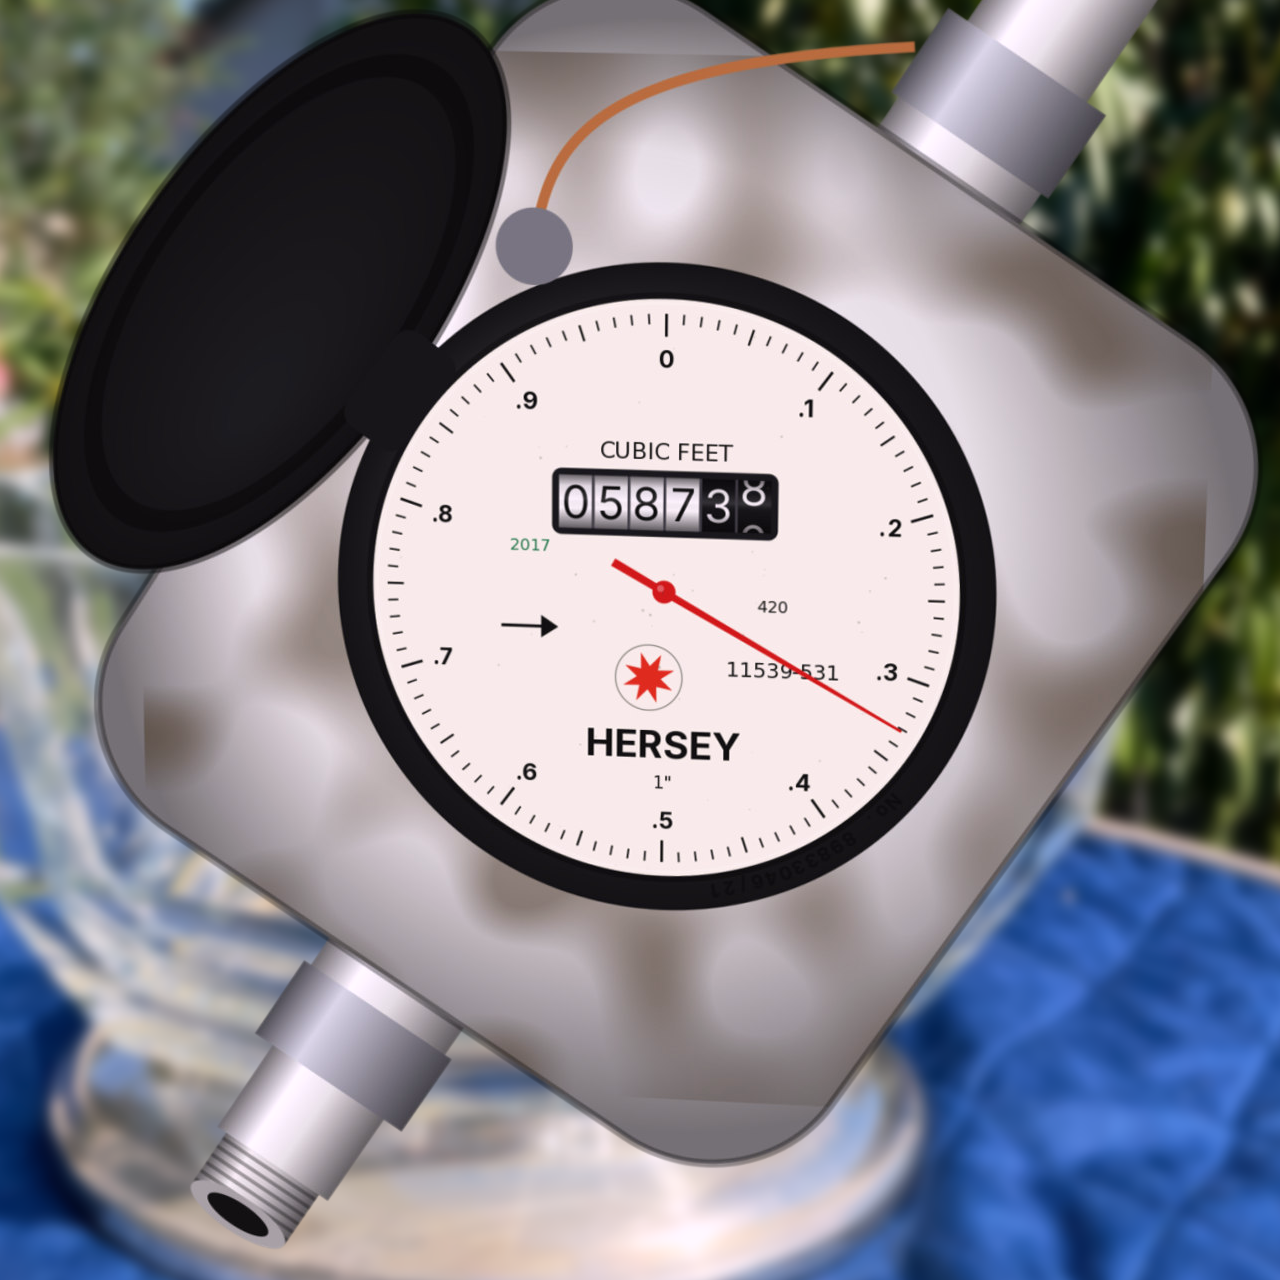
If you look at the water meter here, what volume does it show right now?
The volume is 58738.33 ft³
